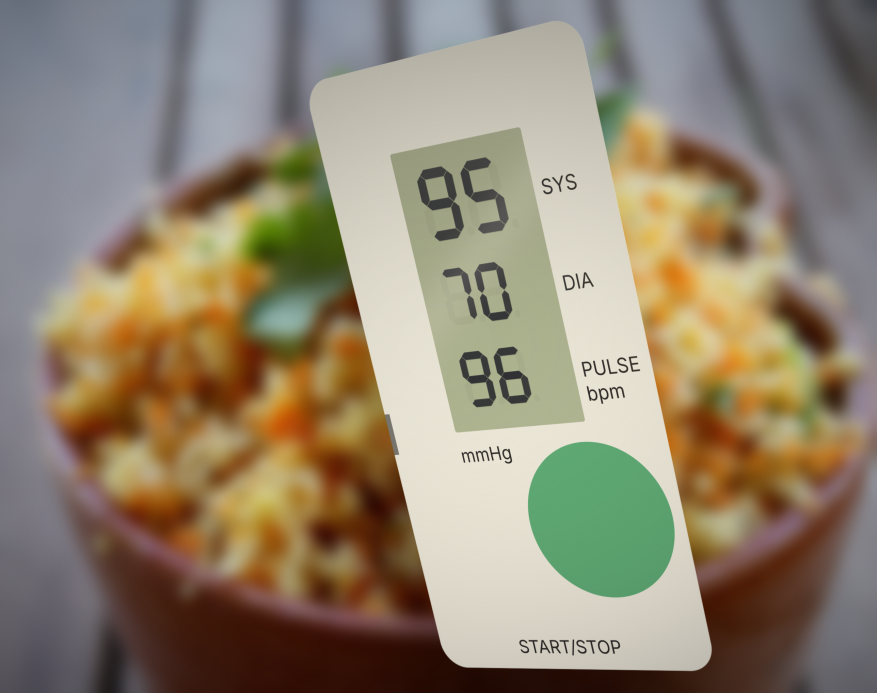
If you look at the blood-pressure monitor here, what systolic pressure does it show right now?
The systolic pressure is 95 mmHg
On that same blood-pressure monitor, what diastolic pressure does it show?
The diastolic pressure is 70 mmHg
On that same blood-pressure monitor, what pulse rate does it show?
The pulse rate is 96 bpm
